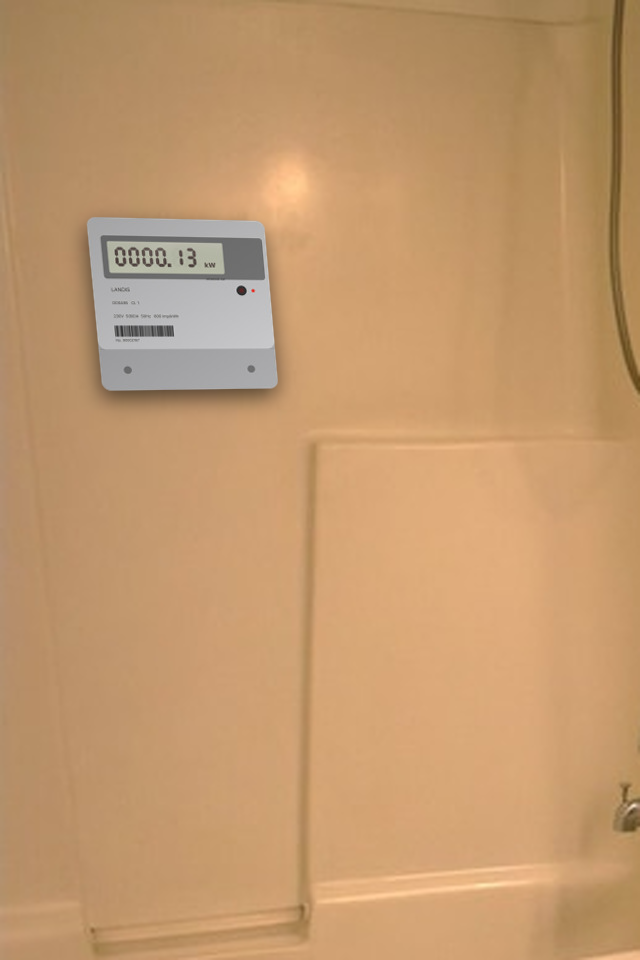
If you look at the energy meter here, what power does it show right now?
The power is 0.13 kW
